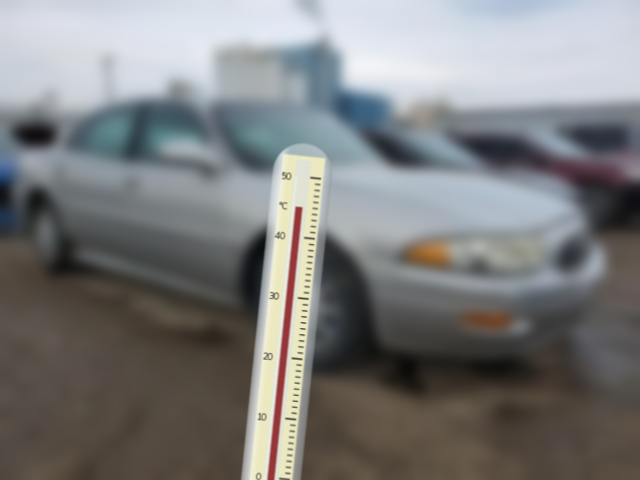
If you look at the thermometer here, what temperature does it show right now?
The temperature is 45 °C
